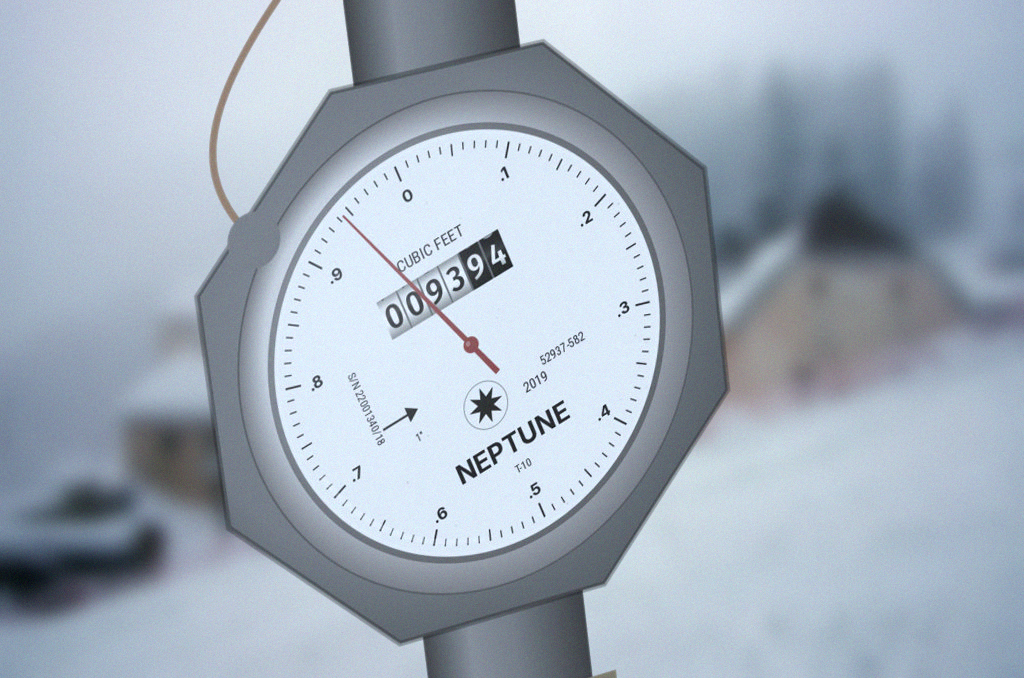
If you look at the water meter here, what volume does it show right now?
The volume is 9393.94 ft³
